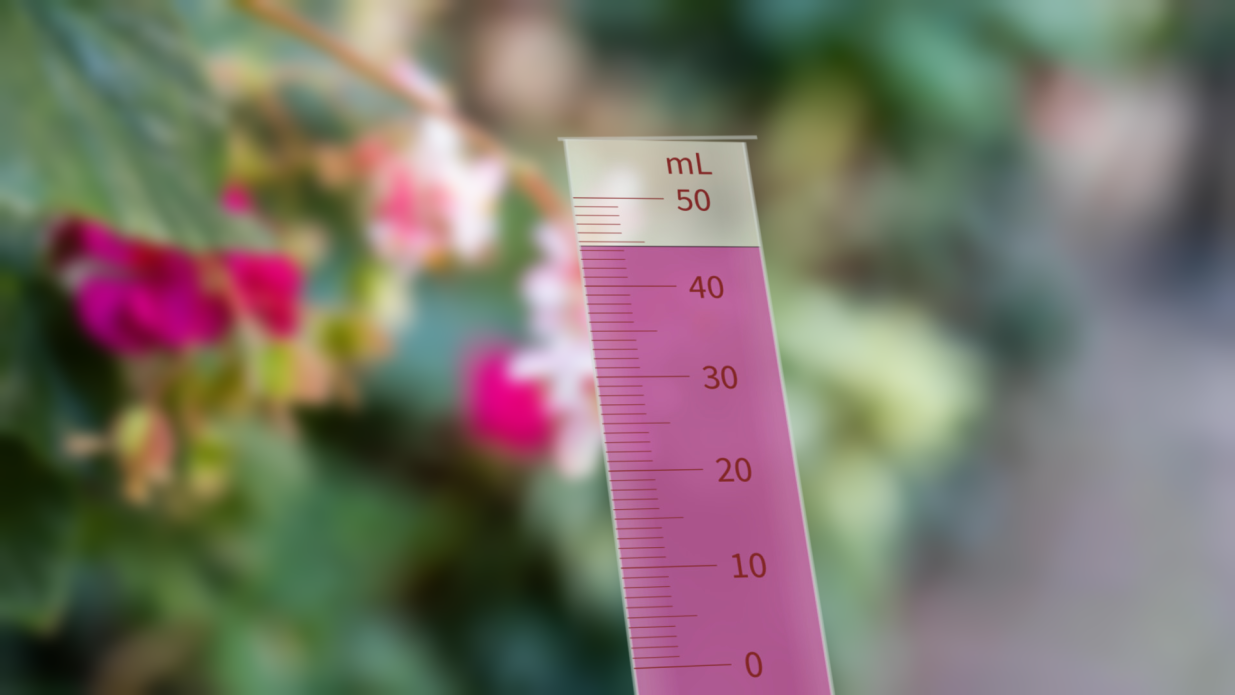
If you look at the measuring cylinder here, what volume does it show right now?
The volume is 44.5 mL
